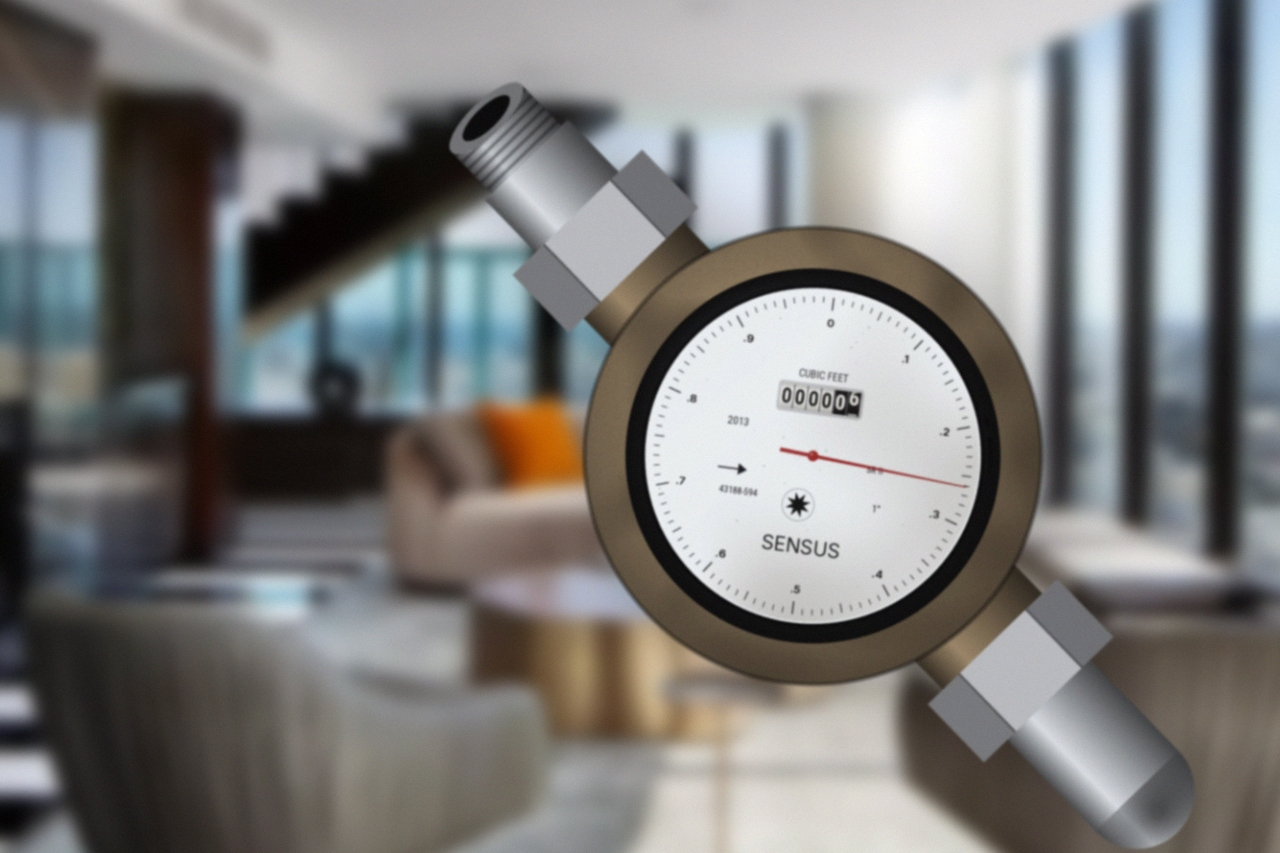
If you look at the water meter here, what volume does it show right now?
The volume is 6.26 ft³
